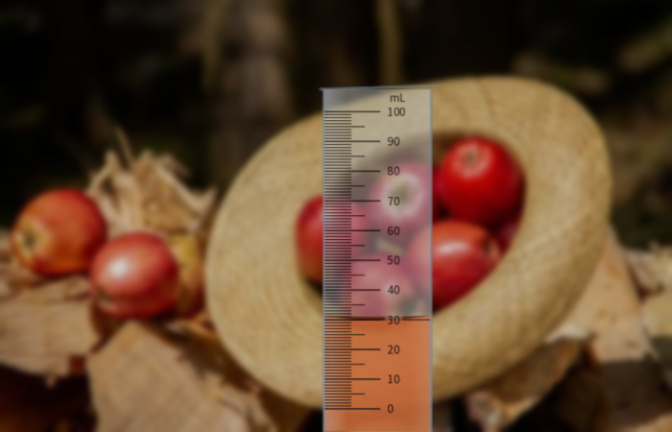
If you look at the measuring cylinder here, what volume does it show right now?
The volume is 30 mL
